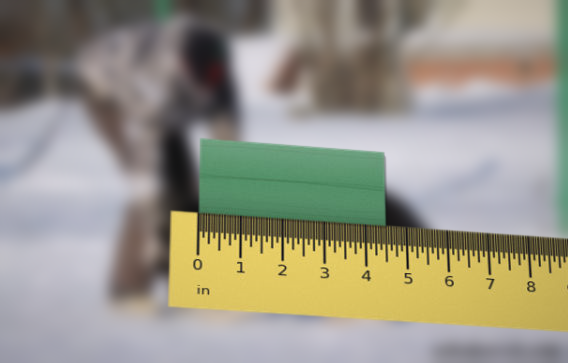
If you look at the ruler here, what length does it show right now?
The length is 4.5 in
